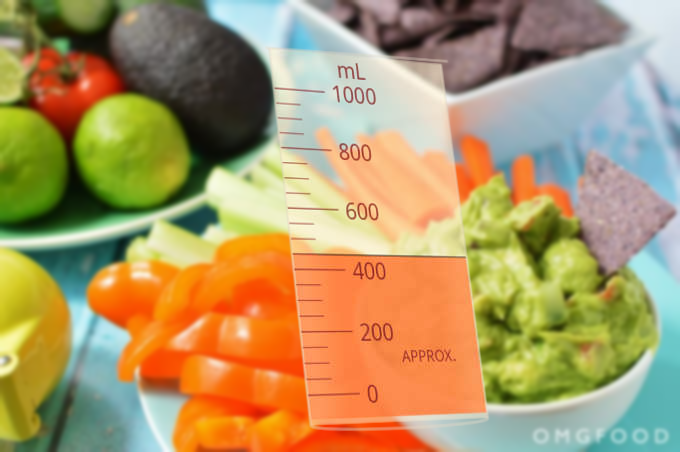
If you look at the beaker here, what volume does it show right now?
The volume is 450 mL
